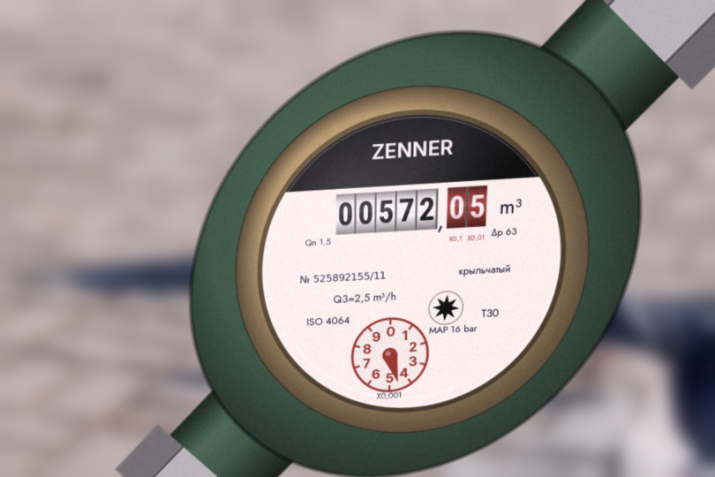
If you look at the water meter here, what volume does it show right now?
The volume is 572.054 m³
